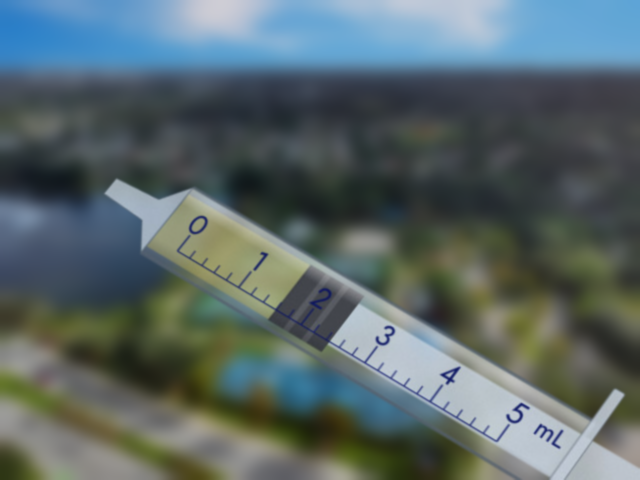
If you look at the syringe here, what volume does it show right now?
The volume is 1.6 mL
